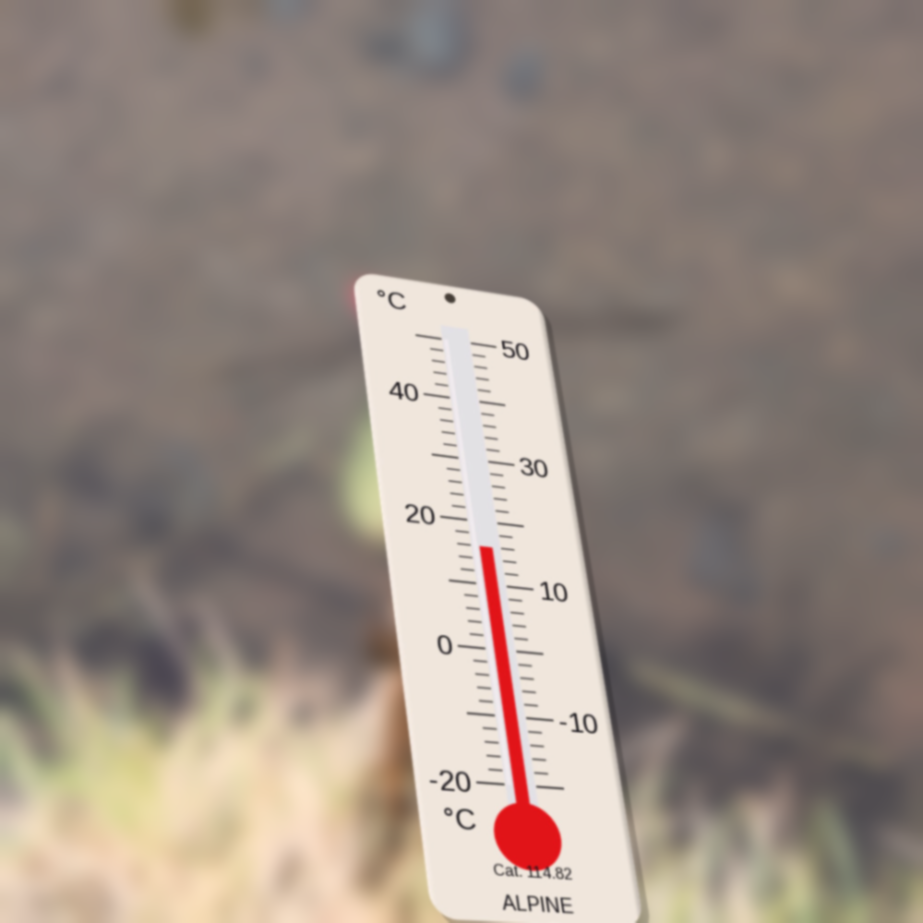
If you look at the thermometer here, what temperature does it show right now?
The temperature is 16 °C
